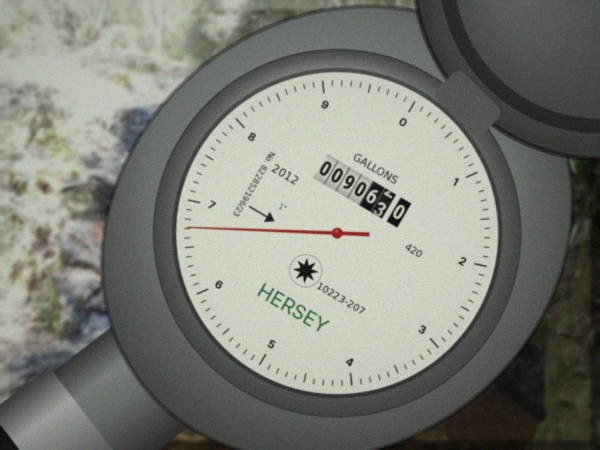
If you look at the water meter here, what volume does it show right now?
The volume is 90626.7 gal
